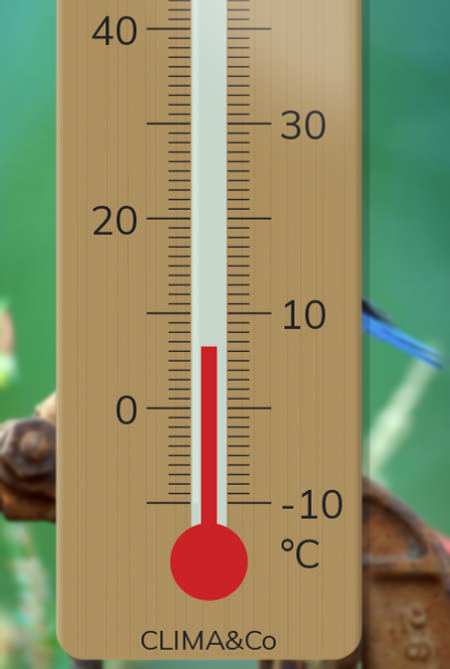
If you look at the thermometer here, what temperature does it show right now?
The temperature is 6.5 °C
